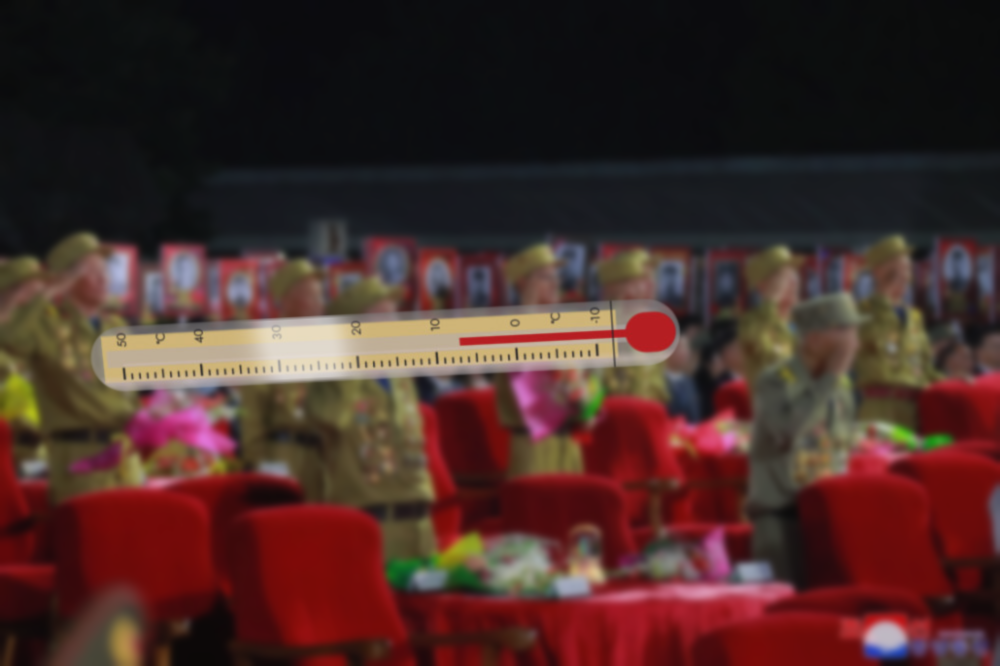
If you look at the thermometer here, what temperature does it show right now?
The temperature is 7 °C
